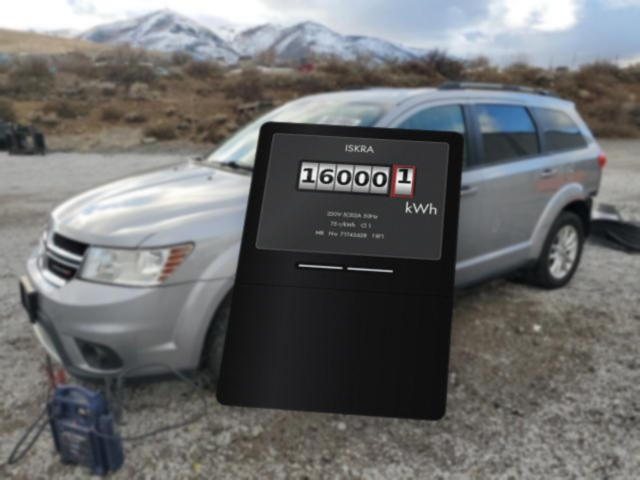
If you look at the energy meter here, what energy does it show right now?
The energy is 16000.1 kWh
